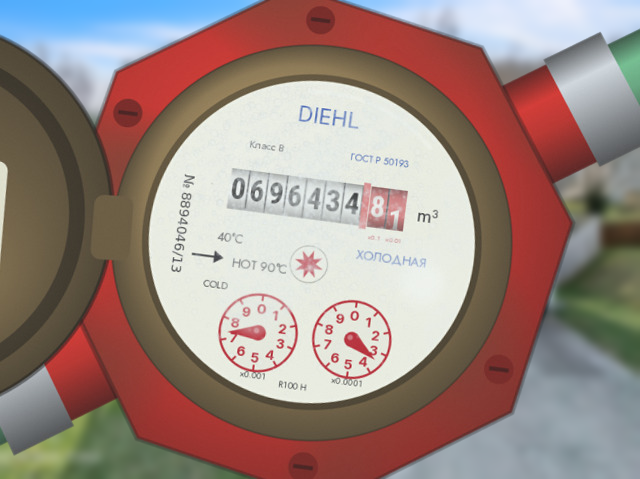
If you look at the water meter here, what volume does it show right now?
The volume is 696434.8073 m³
